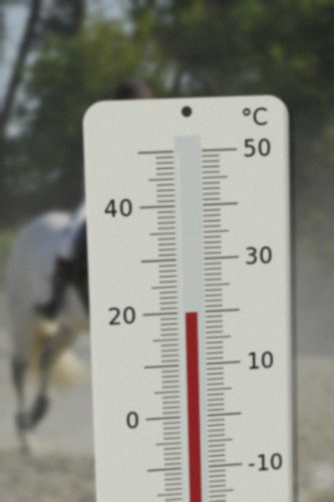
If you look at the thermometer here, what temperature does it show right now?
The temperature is 20 °C
